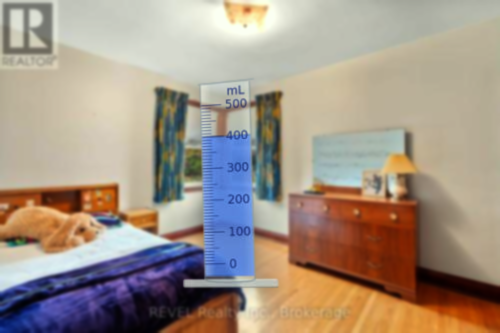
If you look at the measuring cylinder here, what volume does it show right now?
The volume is 400 mL
